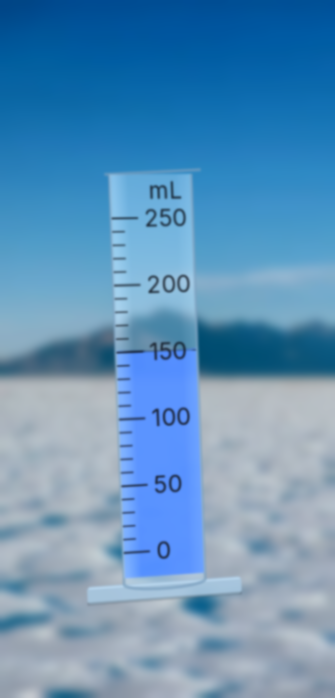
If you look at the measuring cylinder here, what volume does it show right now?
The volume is 150 mL
